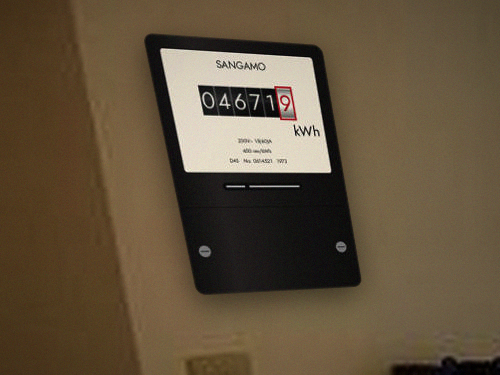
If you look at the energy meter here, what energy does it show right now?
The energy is 4671.9 kWh
